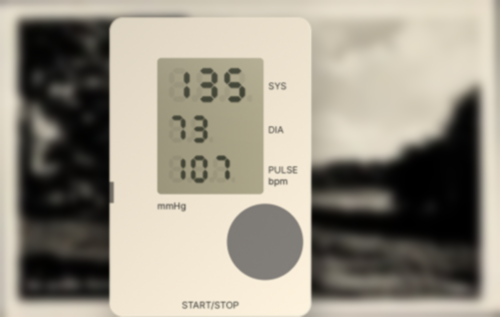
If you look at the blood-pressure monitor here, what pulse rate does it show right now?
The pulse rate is 107 bpm
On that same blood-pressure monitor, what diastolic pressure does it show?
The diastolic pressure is 73 mmHg
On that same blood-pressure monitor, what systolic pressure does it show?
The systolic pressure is 135 mmHg
